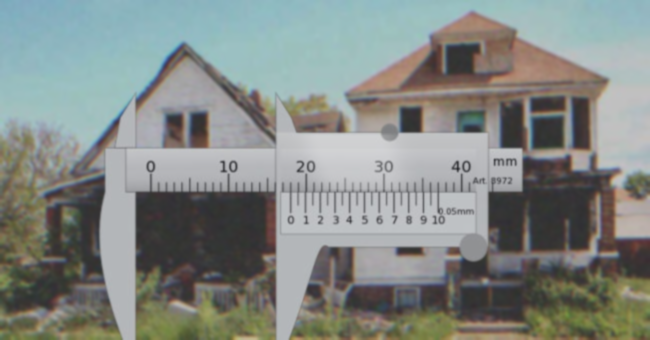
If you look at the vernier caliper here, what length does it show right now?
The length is 18.0 mm
